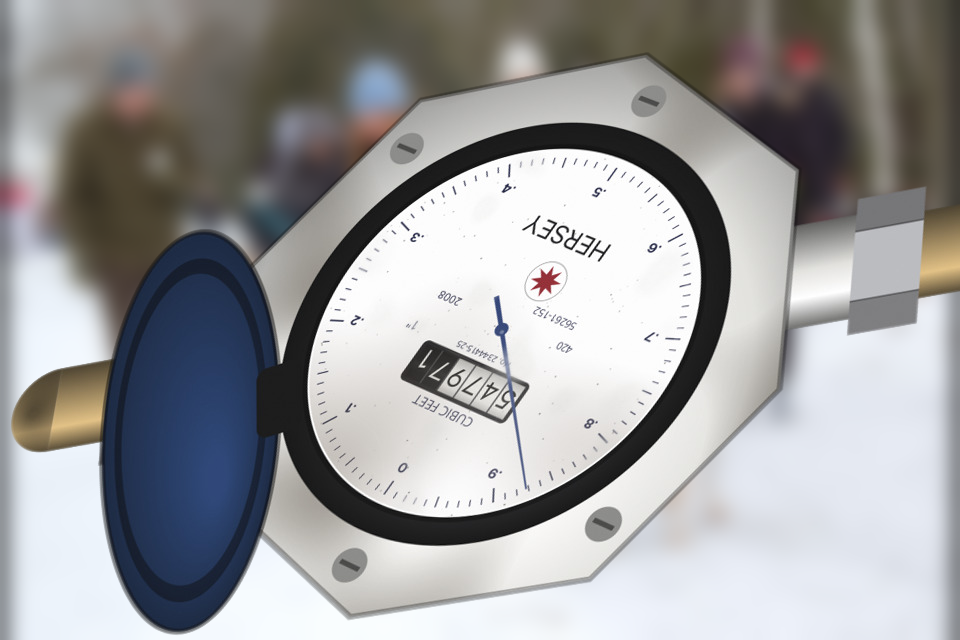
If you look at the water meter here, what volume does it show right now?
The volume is 547970.87 ft³
